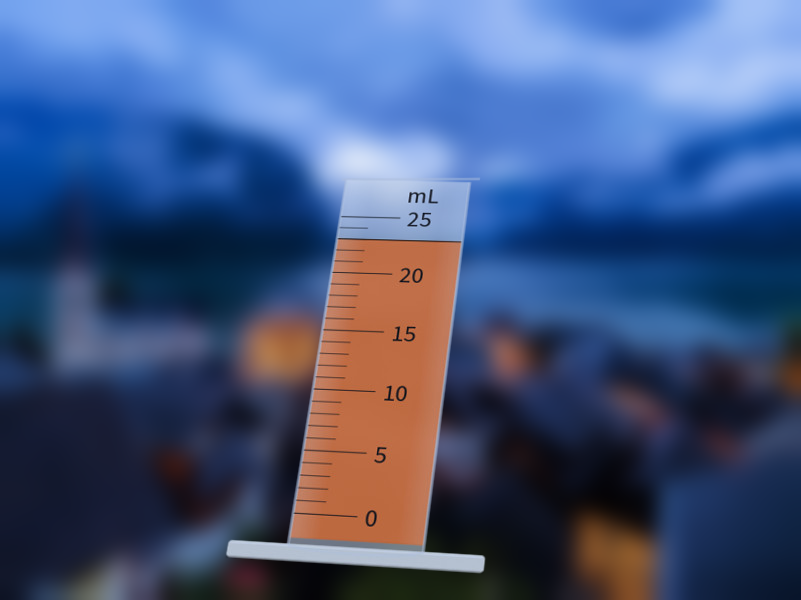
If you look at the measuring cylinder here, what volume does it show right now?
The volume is 23 mL
